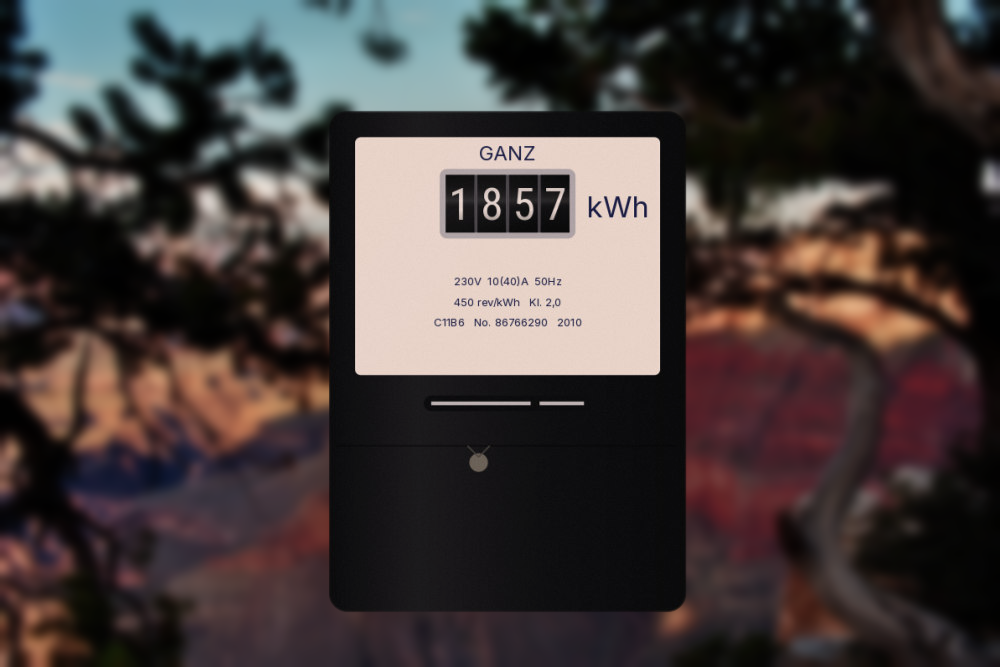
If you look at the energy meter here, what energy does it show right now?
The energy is 1857 kWh
